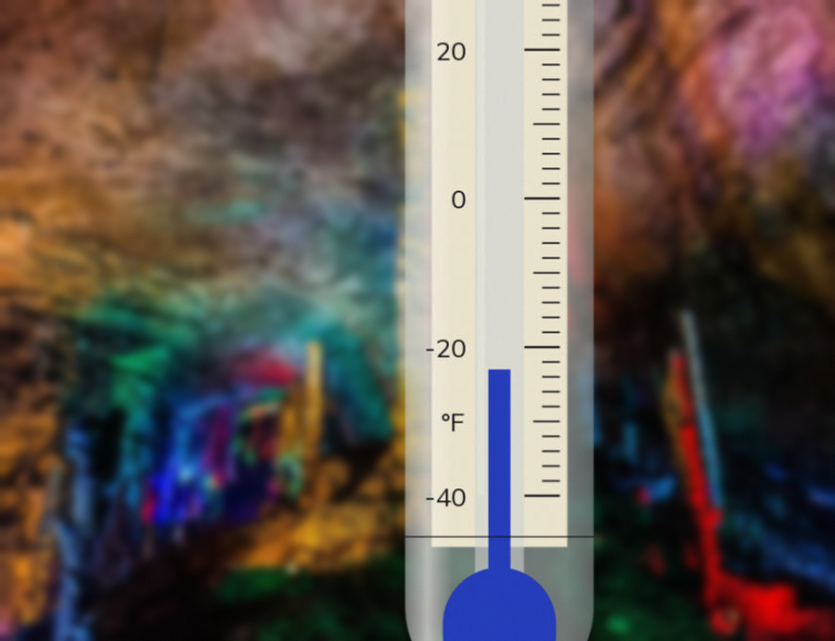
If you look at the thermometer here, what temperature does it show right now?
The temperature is -23 °F
